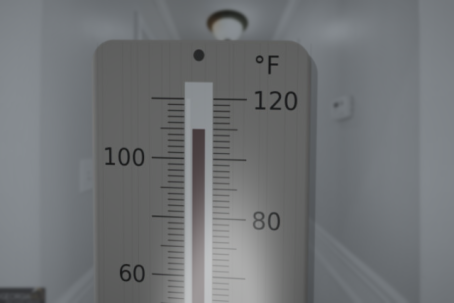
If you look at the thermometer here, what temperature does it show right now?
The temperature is 110 °F
